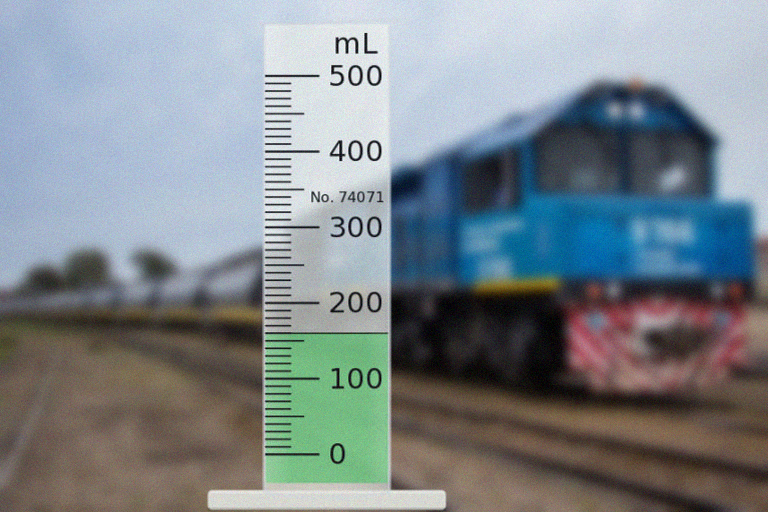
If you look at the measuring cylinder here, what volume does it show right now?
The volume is 160 mL
